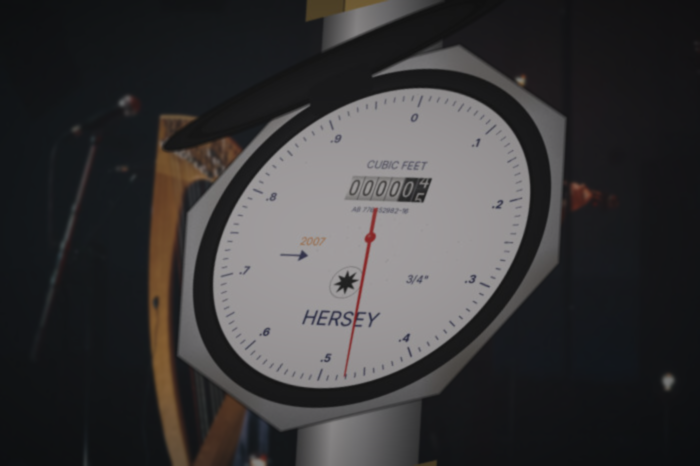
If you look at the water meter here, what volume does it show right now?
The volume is 4.47 ft³
